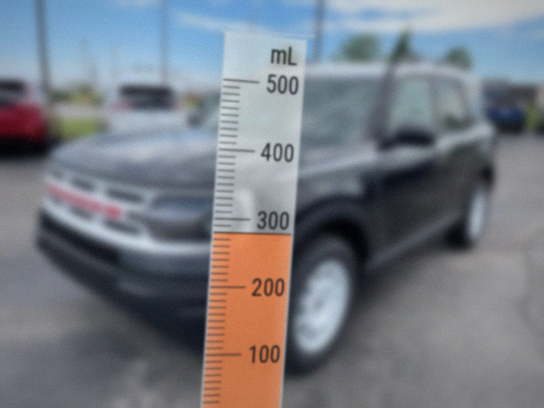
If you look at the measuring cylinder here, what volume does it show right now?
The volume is 280 mL
